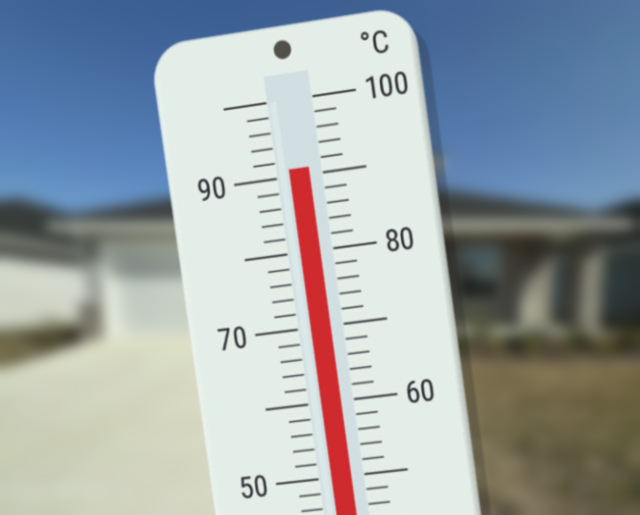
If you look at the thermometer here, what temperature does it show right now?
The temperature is 91 °C
